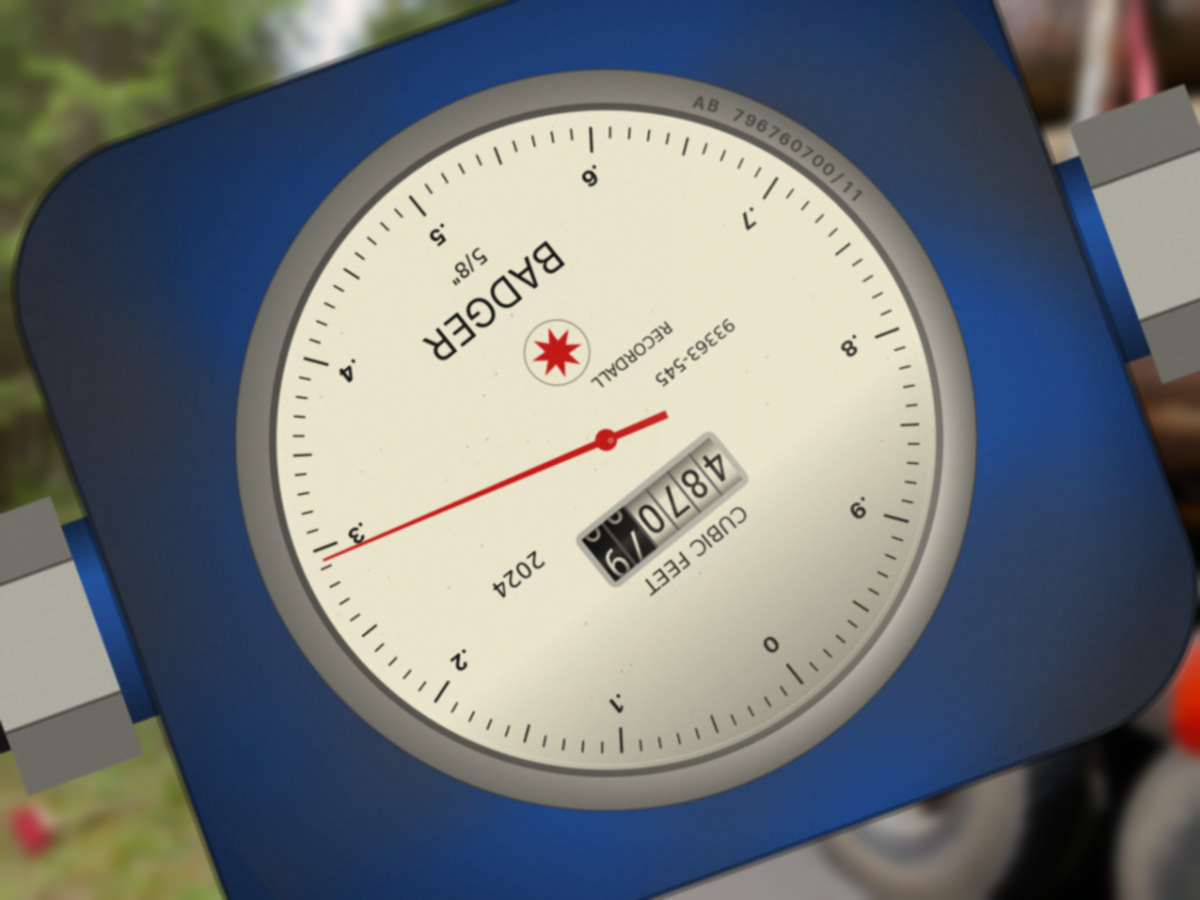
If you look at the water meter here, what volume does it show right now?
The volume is 487079.29 ft³
